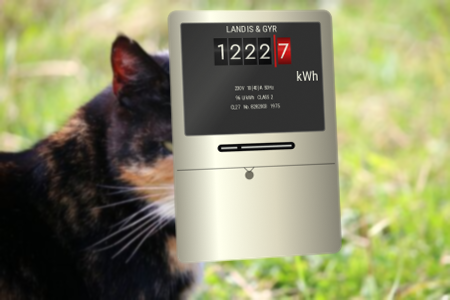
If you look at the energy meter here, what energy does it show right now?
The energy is 1222.7 kWh
